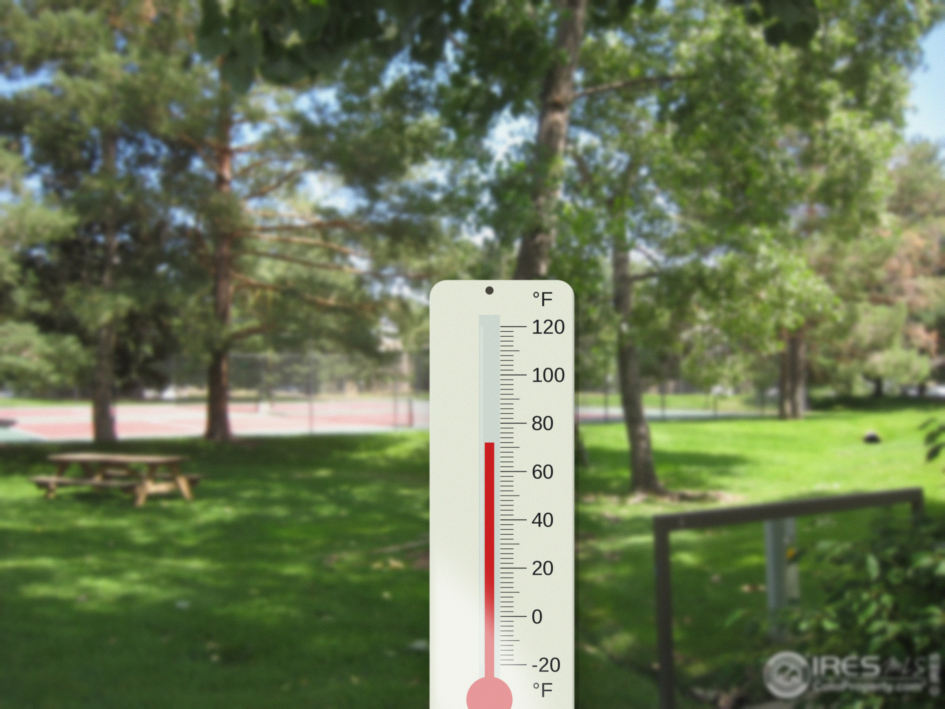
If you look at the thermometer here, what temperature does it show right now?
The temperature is 72 °F
